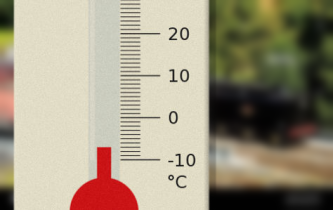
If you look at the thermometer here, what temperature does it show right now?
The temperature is -7 °C
